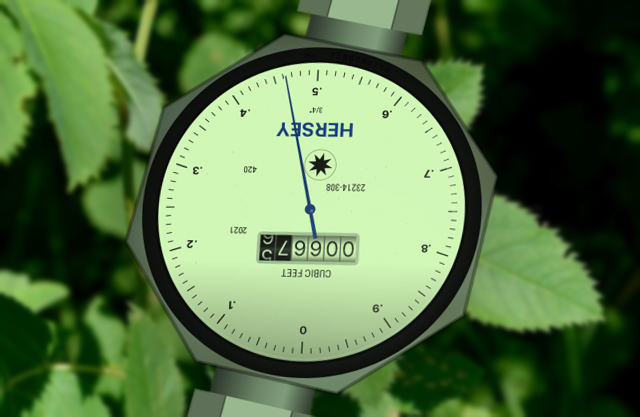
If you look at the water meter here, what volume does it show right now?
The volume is 6675.46 ft³
